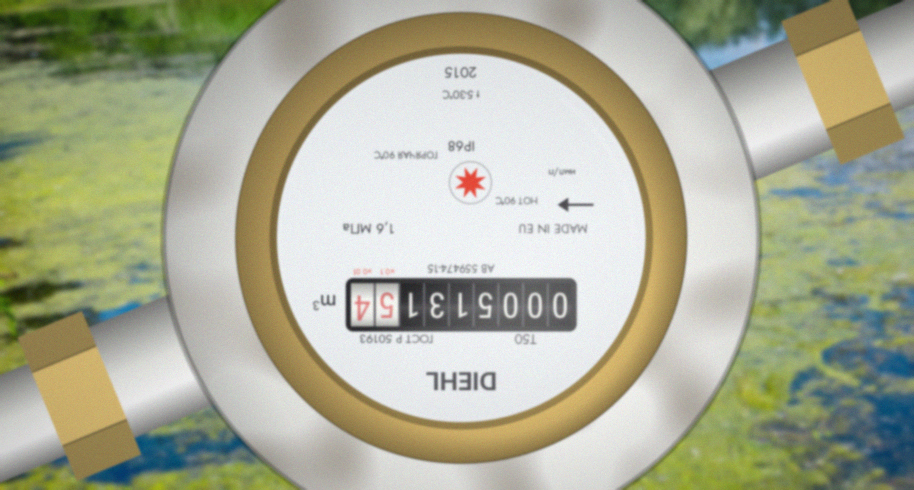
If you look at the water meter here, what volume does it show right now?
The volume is 5131.54 m³
